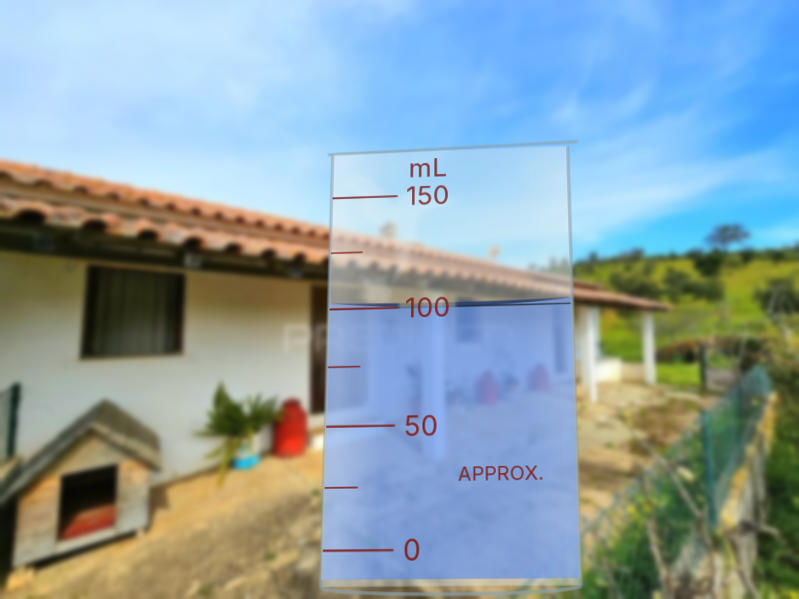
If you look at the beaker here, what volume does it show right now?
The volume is 100 mL
